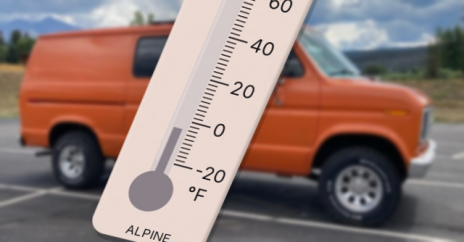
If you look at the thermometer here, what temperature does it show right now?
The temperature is -4 °F
